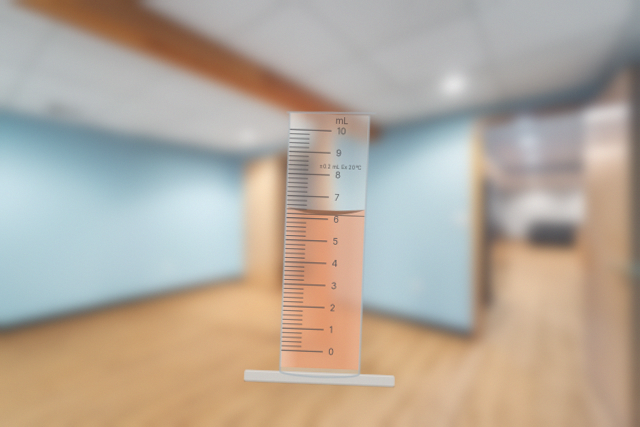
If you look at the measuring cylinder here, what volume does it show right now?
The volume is 6.2 mL
